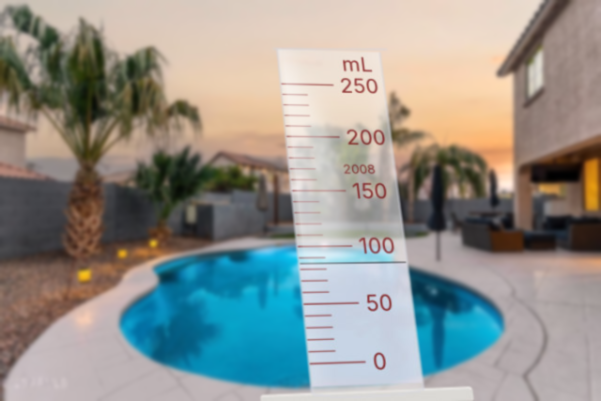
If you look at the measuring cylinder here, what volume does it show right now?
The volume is 85 mL
